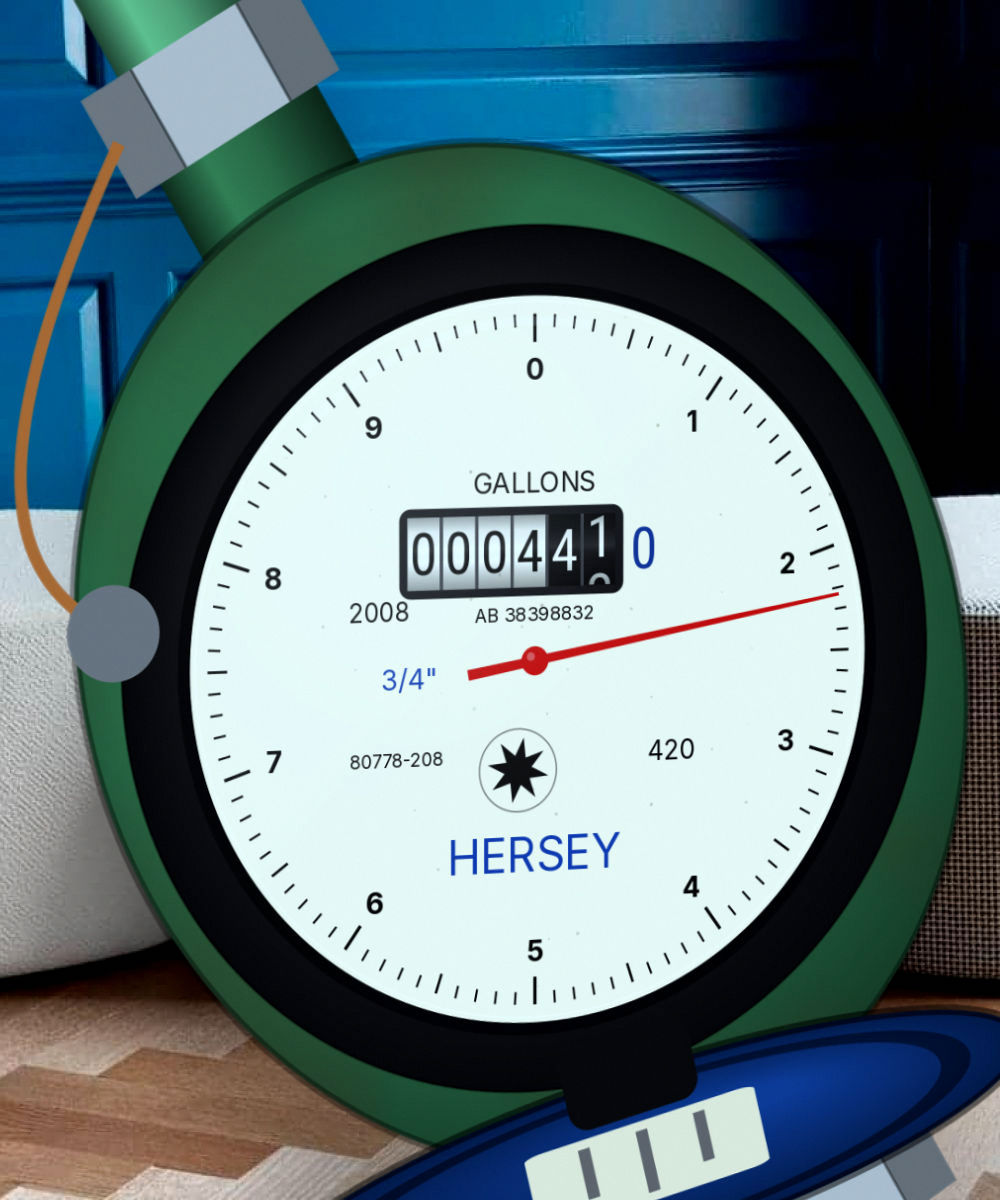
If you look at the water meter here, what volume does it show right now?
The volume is 4412.2 gal
